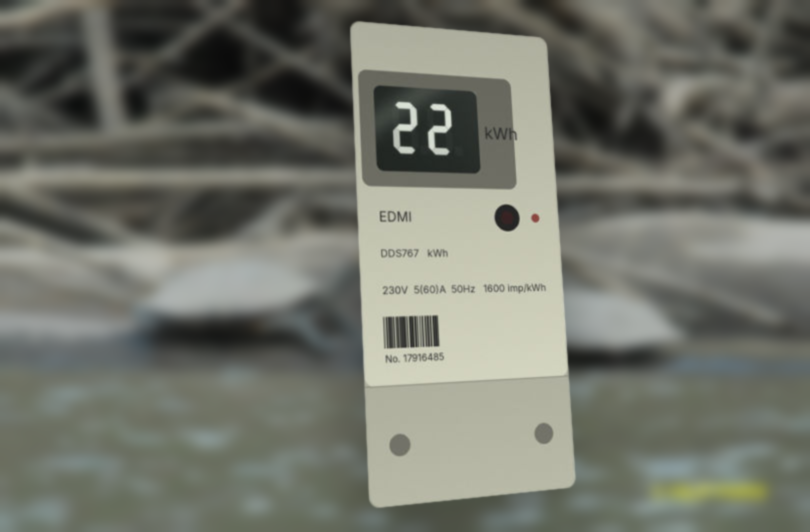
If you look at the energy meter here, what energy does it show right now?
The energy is 22 kWh
